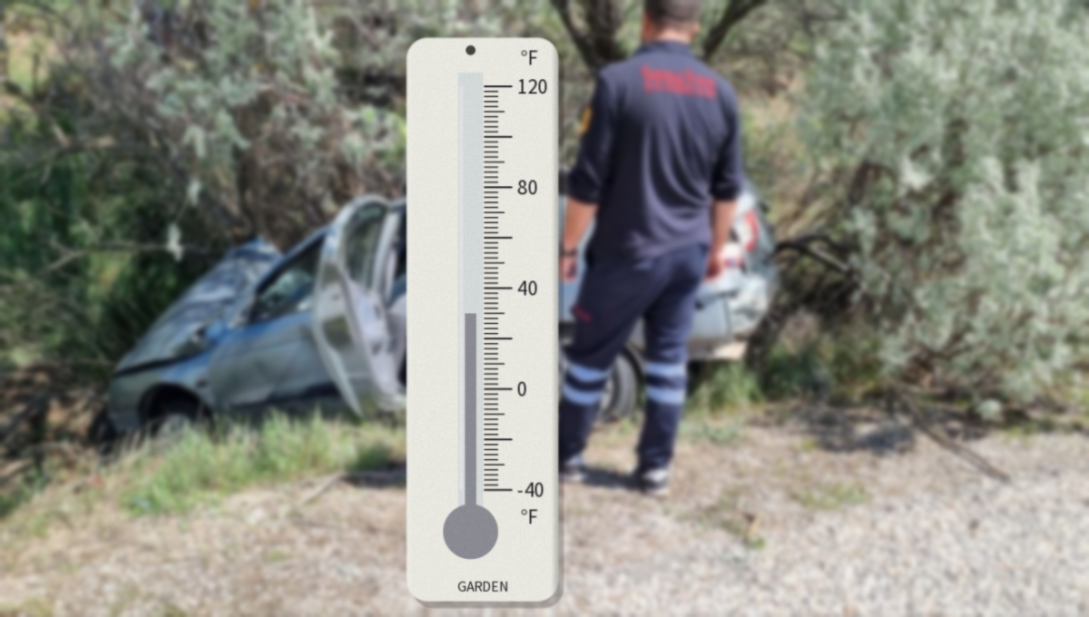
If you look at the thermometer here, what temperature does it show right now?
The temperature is 30 °F
